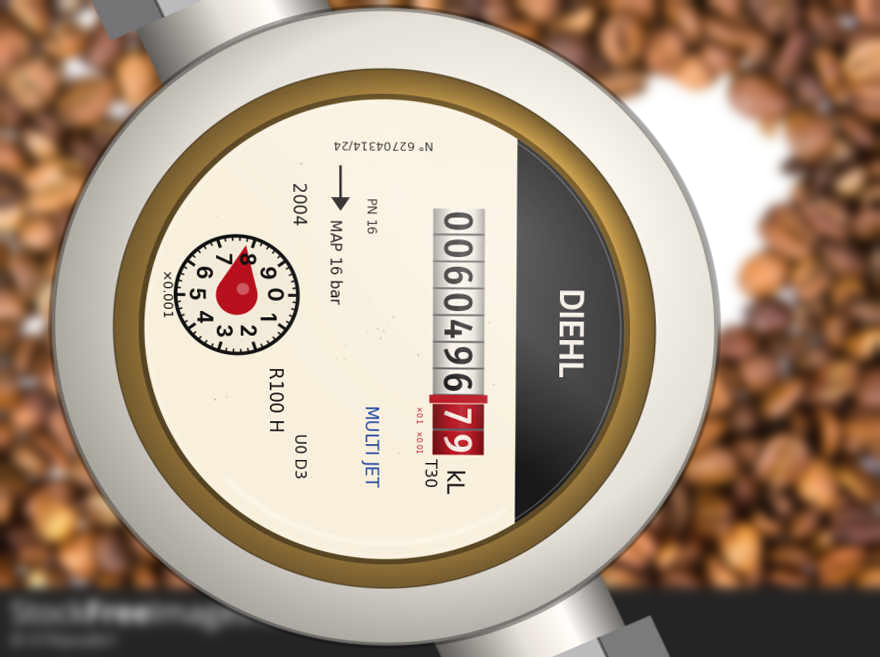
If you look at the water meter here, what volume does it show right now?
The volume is 60496.797 kL
